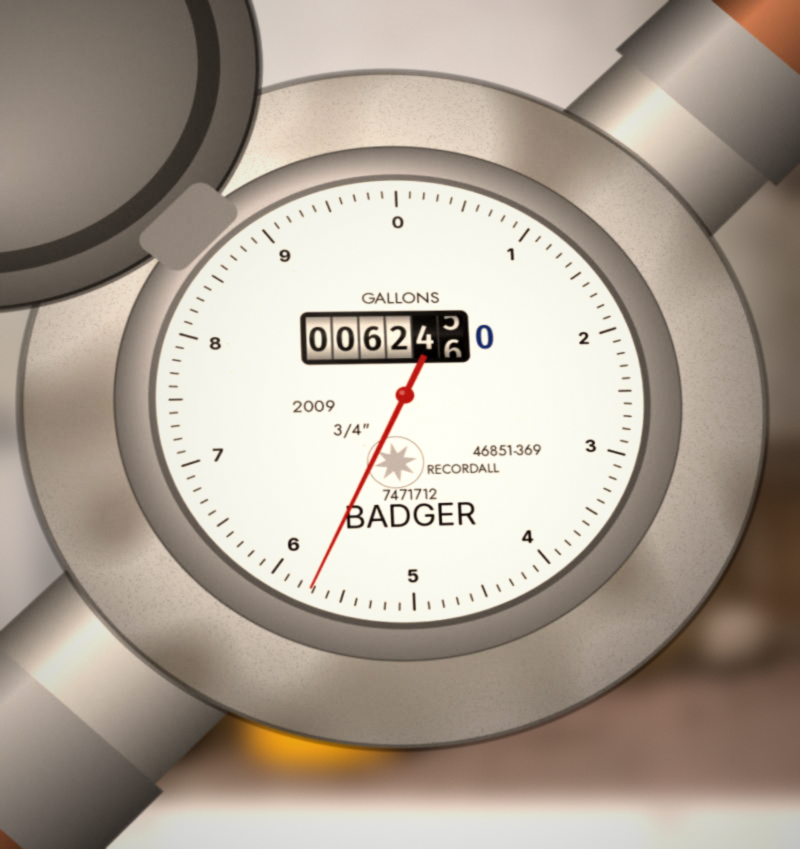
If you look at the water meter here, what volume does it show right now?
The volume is 62455.7 gal
